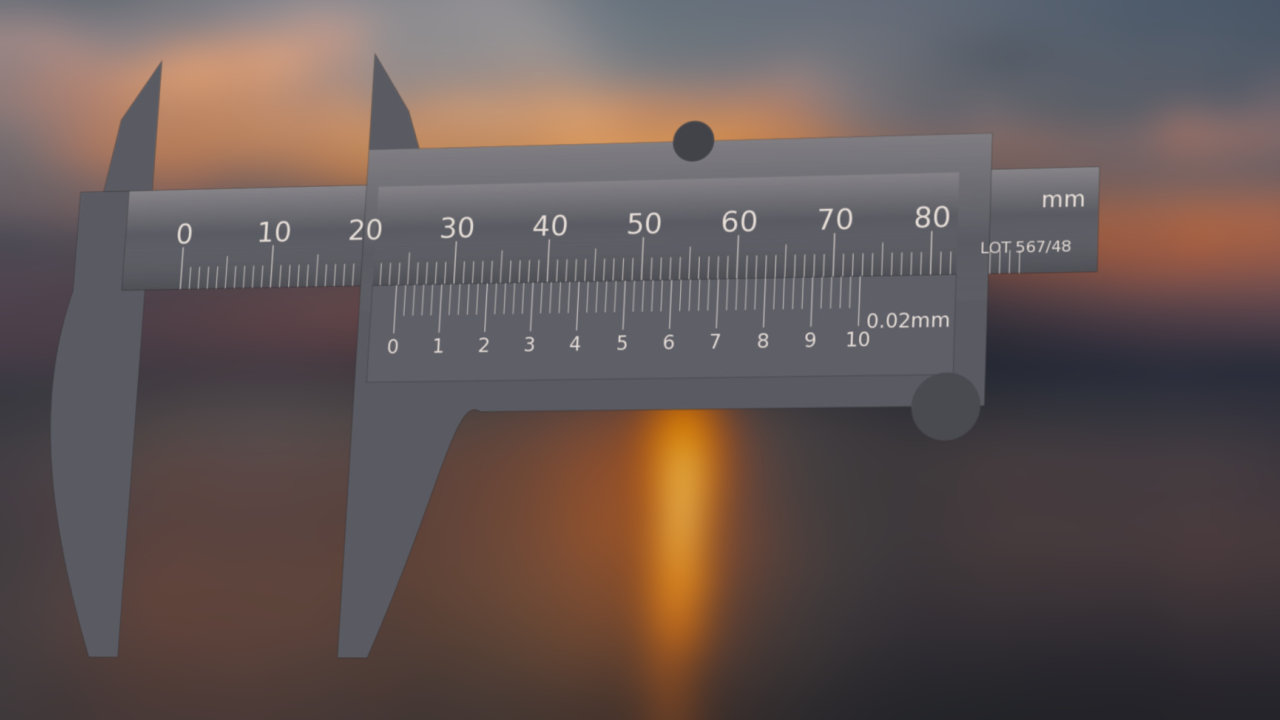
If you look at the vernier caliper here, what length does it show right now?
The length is 23.8 mm
